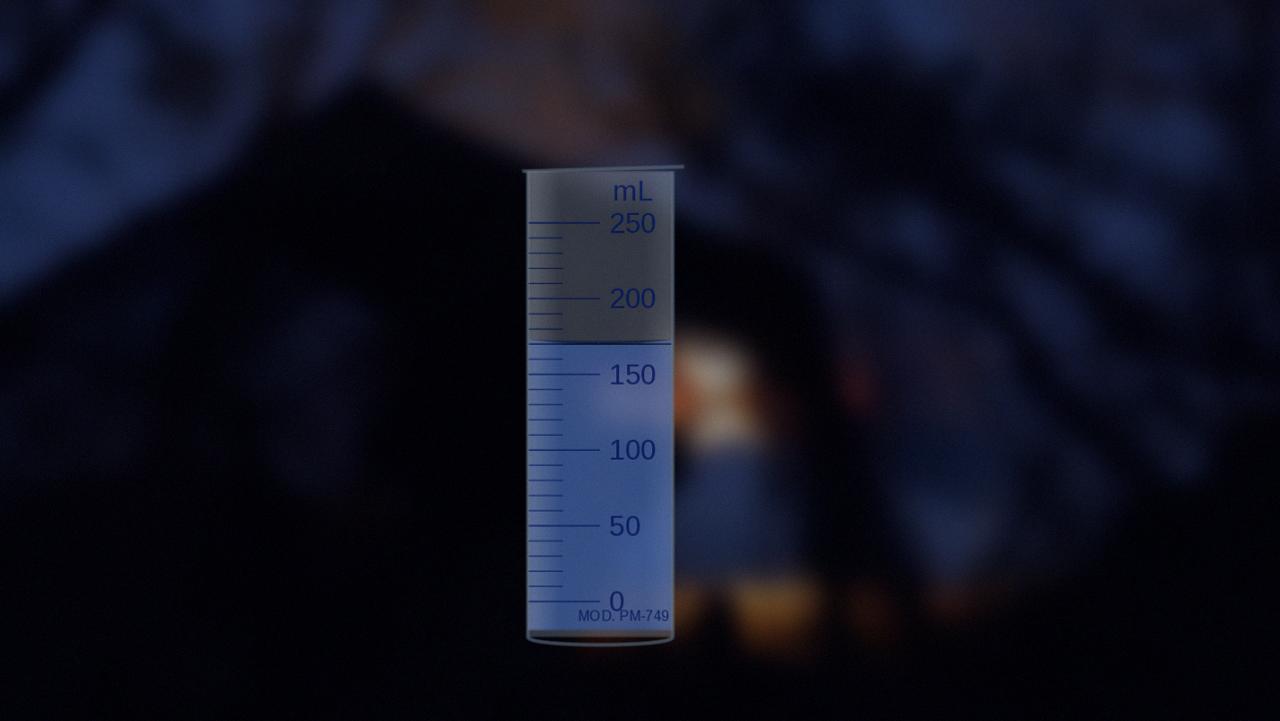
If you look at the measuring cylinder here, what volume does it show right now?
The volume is 170 mL
